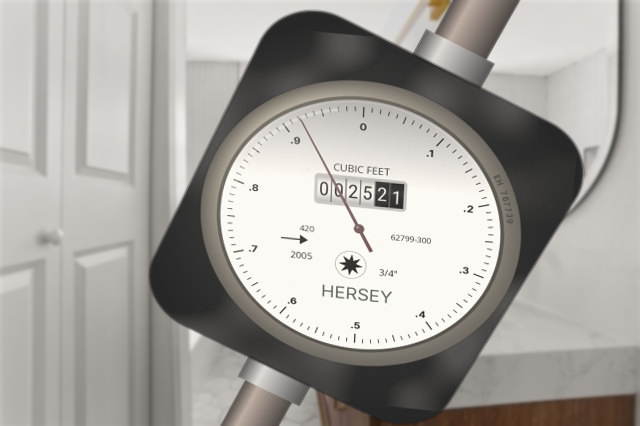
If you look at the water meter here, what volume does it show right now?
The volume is 2520.92 ft³
